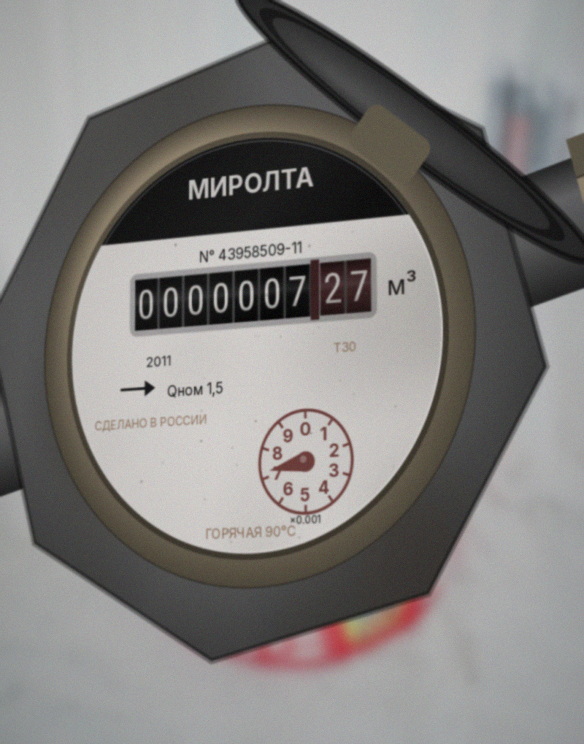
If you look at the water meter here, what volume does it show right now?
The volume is 7.277 m³
